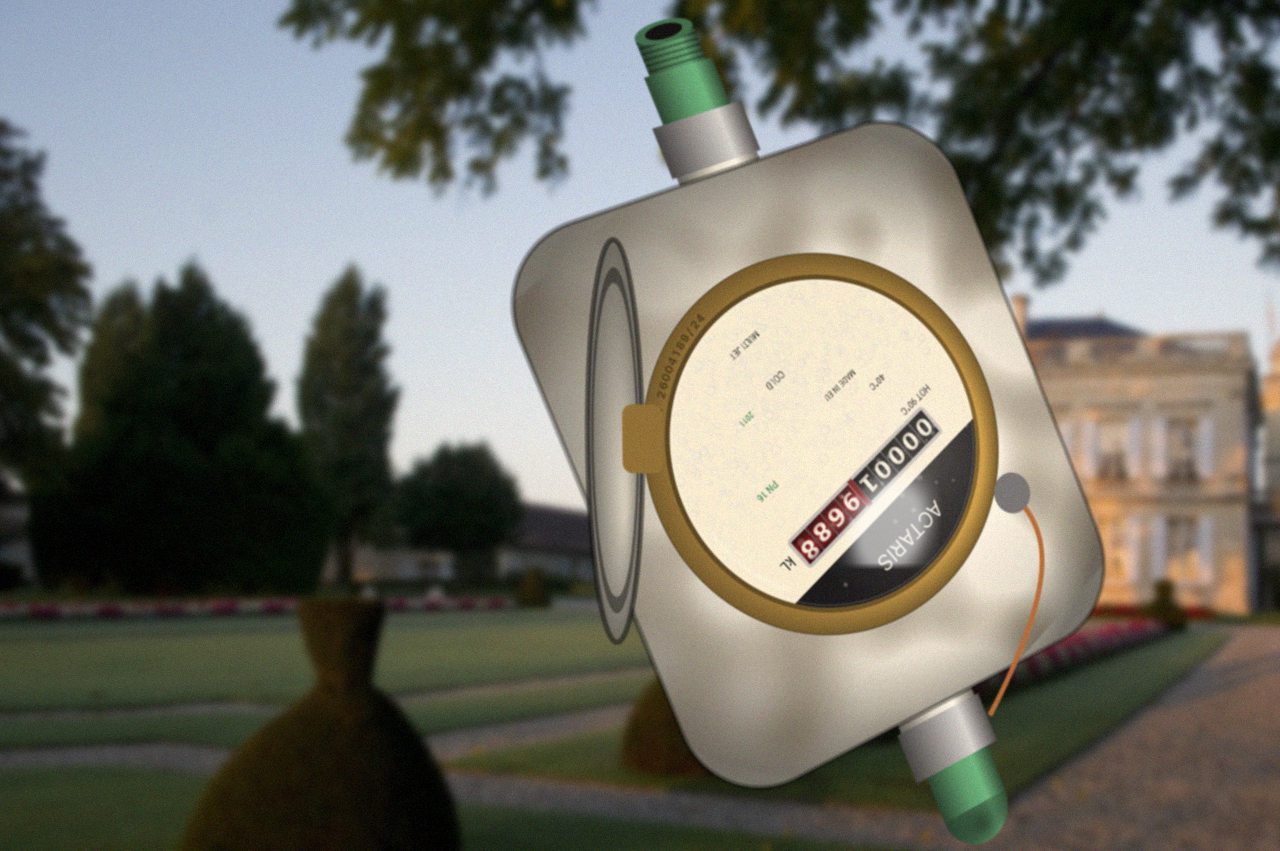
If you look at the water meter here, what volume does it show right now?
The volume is 1.9688 kL
